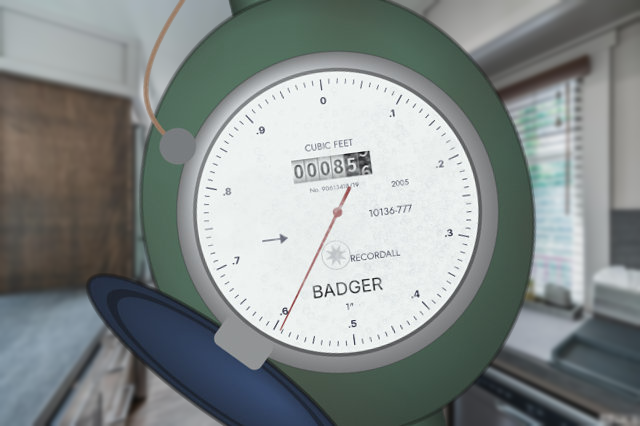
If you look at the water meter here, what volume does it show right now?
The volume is 855.59 ft³
